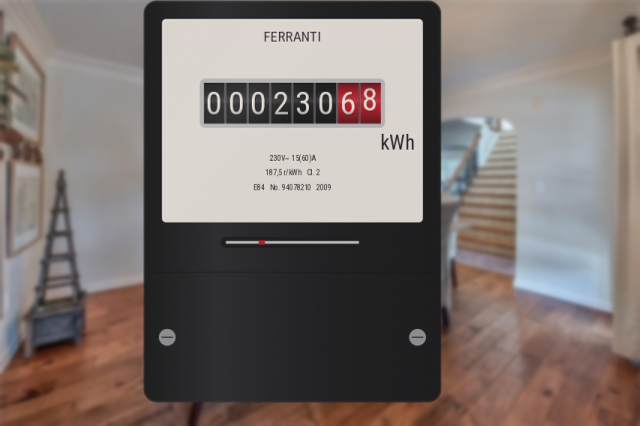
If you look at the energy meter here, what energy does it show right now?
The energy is 230.68 kWh
